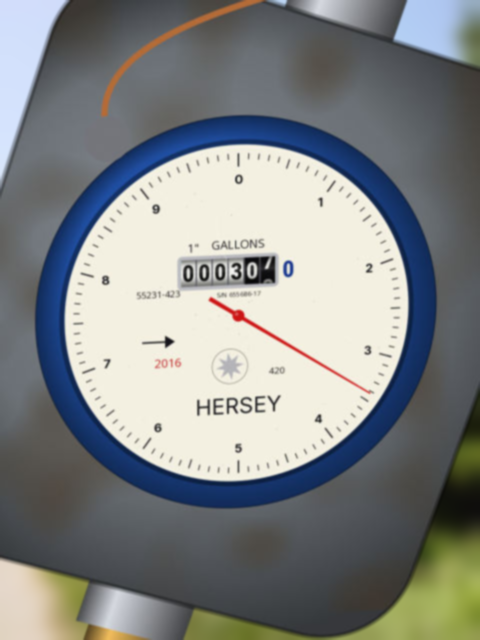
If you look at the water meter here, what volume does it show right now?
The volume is 3073.4 gal
